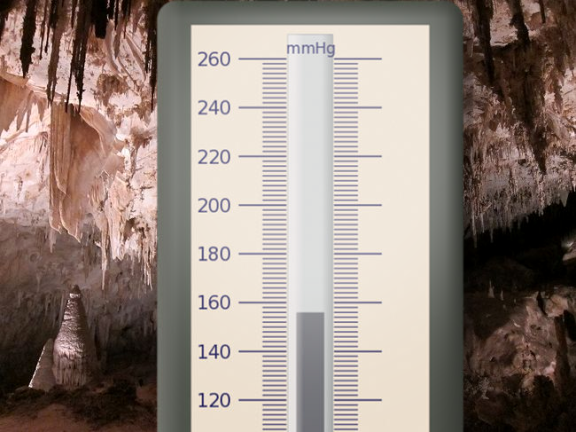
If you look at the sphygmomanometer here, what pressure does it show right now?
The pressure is 156 mmHg
